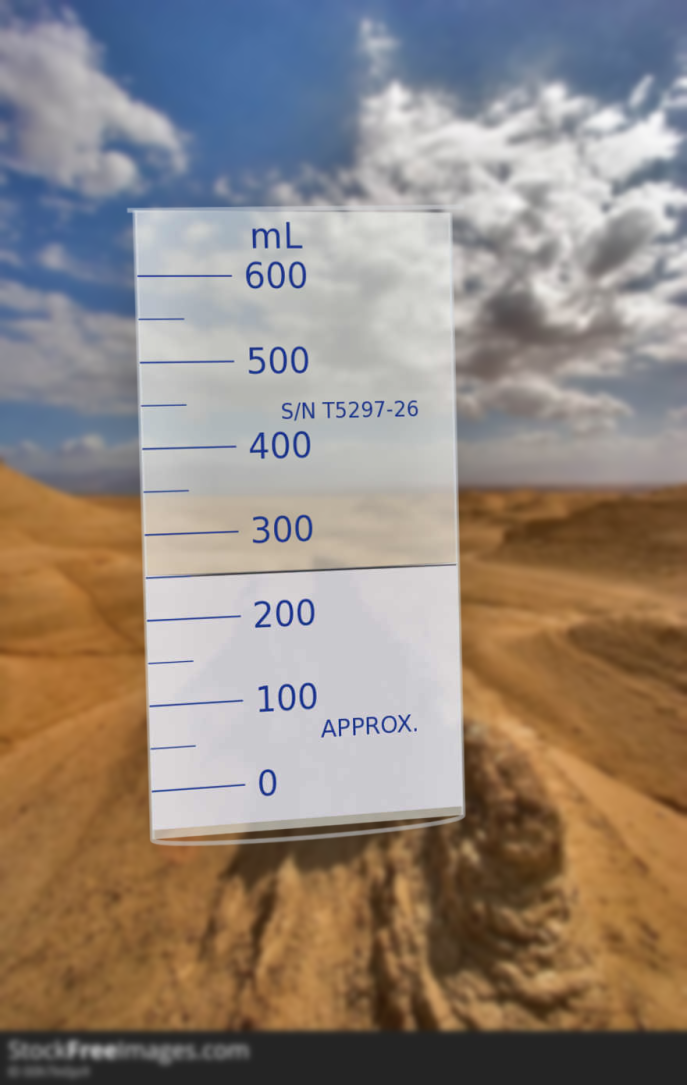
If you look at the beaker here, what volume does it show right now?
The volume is 250 mL
